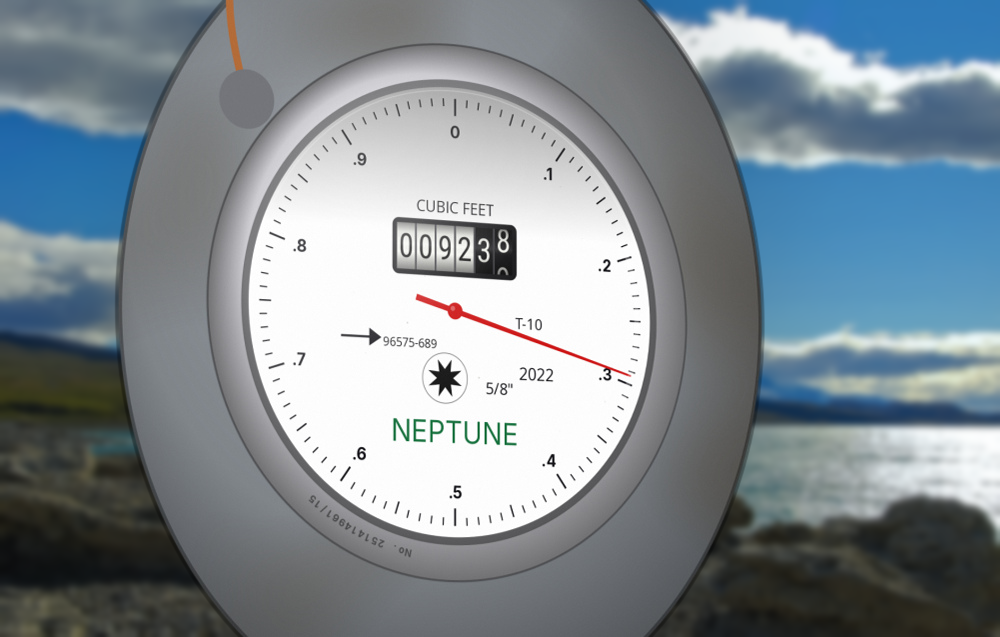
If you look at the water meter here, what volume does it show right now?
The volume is 9238.29 ft³
